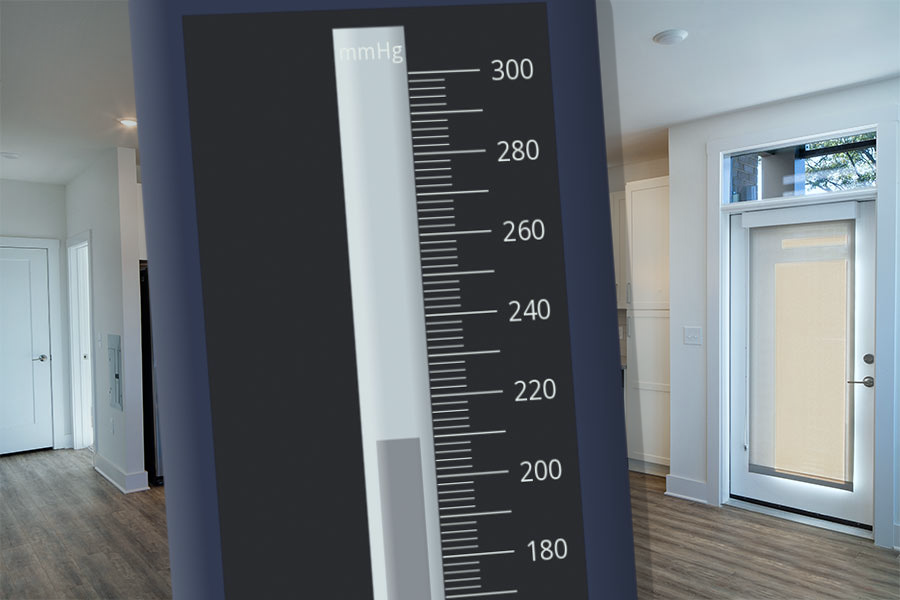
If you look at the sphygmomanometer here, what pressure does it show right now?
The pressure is 210 mmHg
